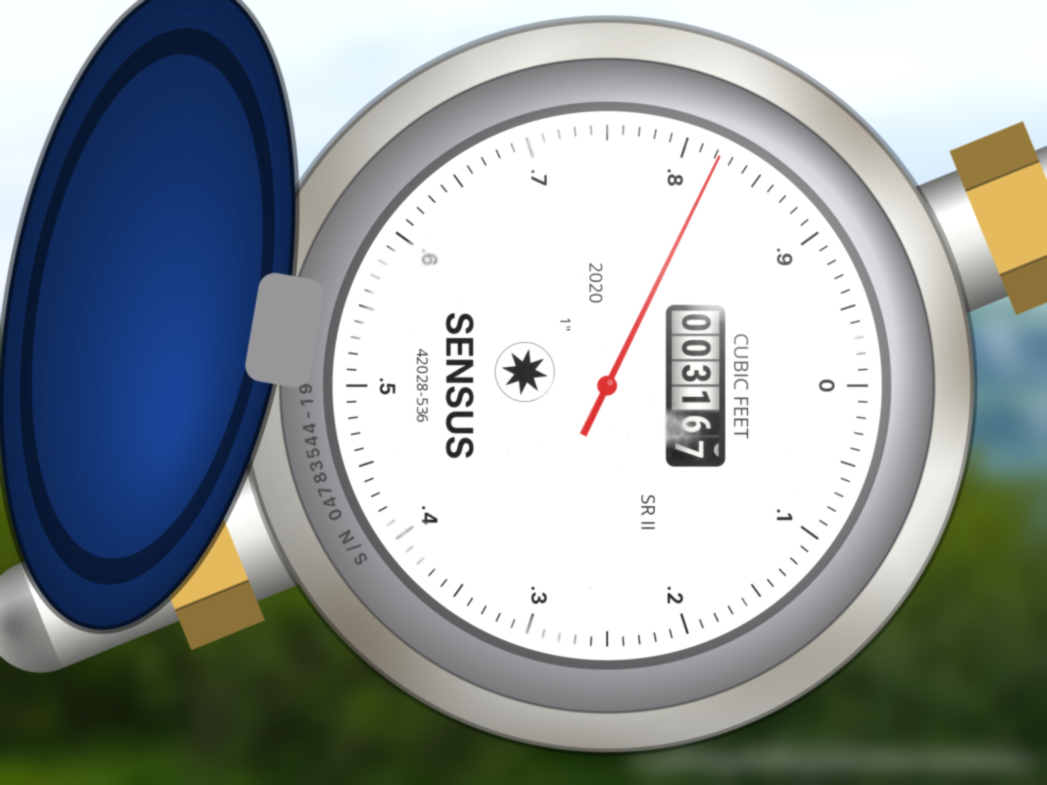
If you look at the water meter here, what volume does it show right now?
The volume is 3166.82 ft³
